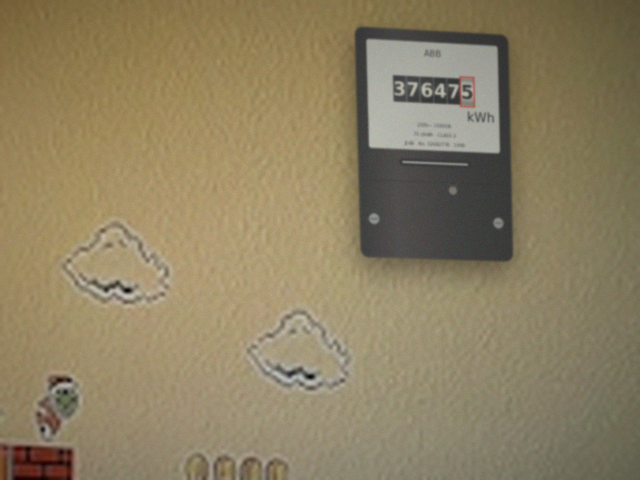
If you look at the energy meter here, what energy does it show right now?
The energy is 37647.5 kWh
